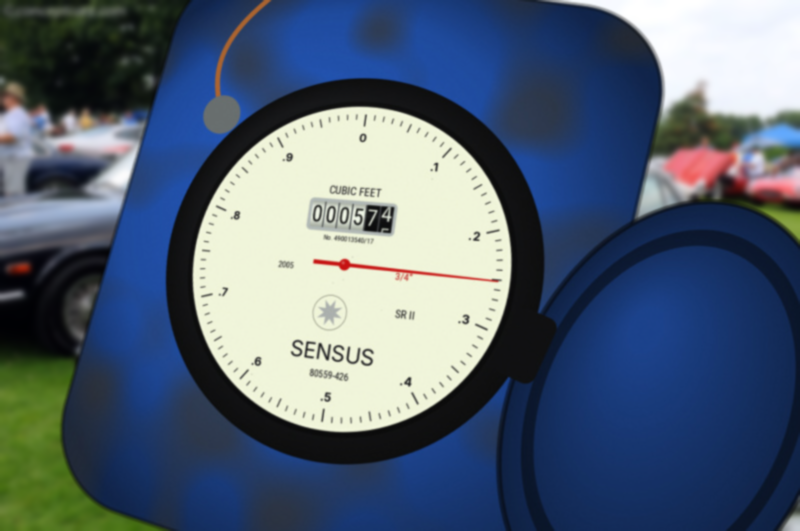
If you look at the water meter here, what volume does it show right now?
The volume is 574.25 ft³
